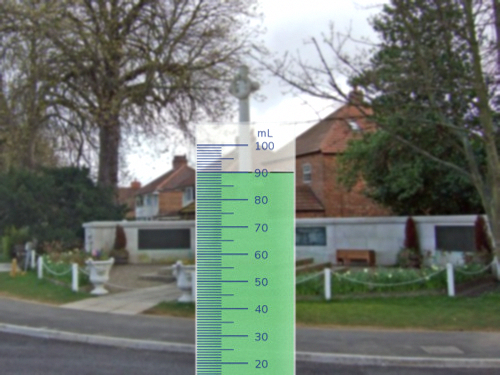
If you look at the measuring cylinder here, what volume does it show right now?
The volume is 90 mL
